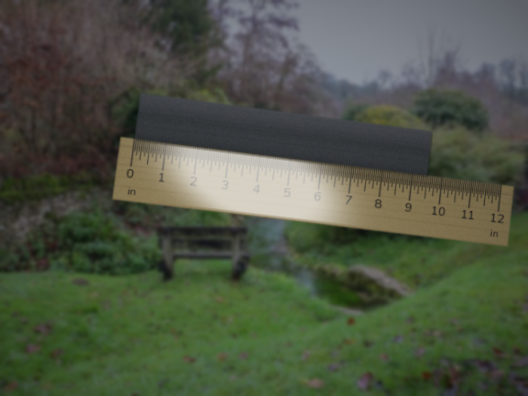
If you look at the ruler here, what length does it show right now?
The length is 9.5 in
